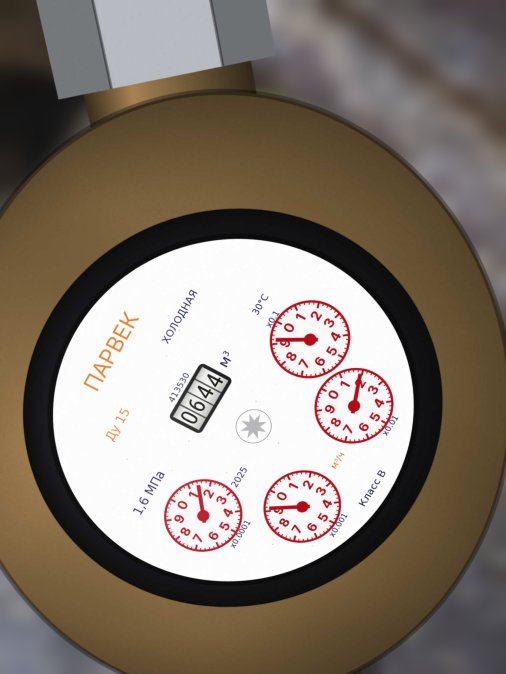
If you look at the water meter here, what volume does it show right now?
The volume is 643.9191 m³
